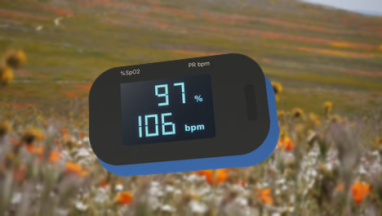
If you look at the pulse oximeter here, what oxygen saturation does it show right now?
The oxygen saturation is 97 %
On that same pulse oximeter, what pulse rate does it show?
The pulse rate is 106 bpm
